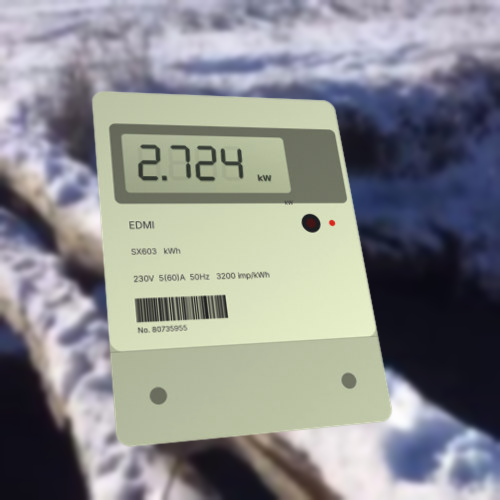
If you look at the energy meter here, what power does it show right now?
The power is 2.724 kW
